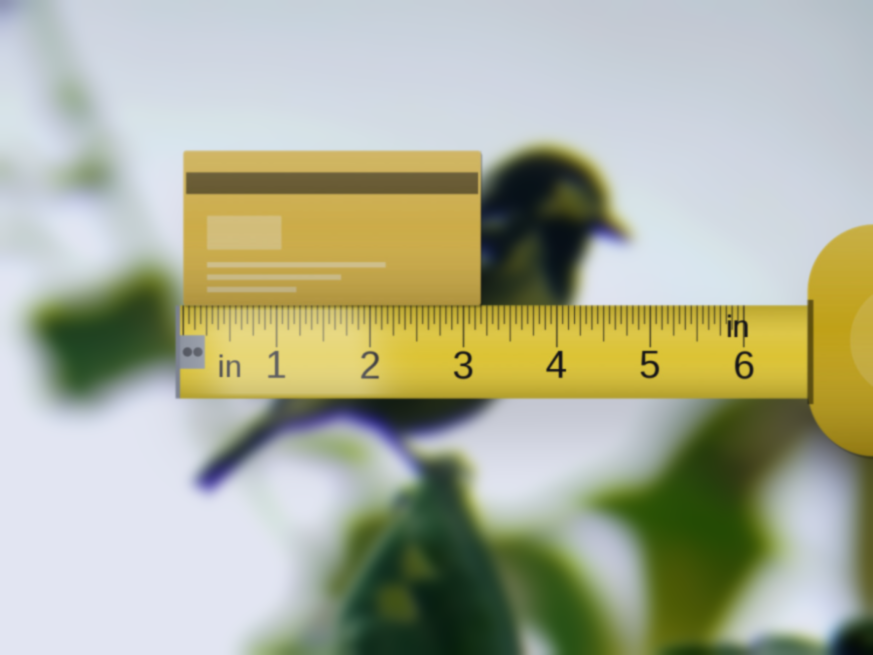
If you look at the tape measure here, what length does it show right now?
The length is 3.1875 in
